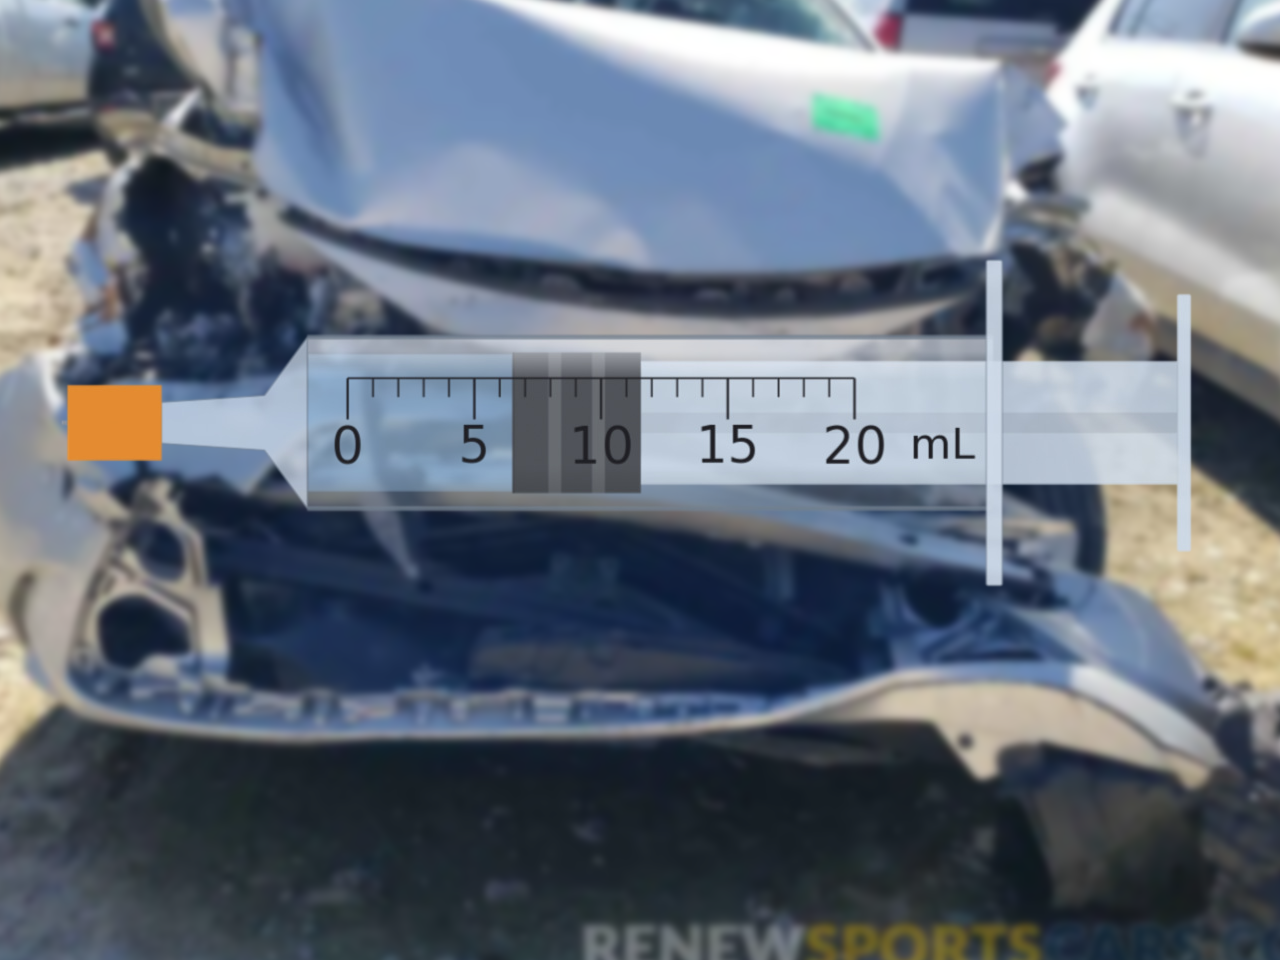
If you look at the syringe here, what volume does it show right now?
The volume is 6.5 mL
